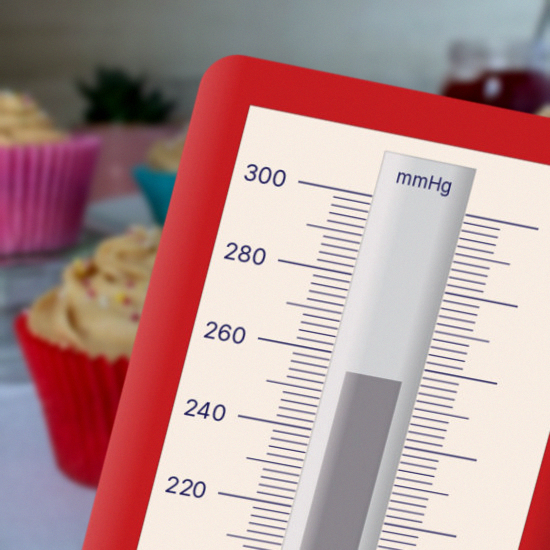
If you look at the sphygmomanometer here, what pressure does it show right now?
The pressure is 256 mmHg
